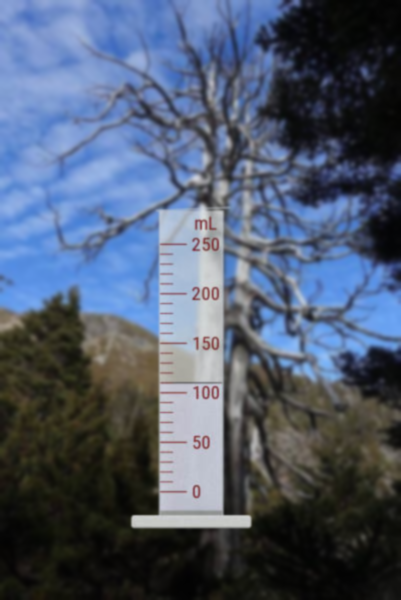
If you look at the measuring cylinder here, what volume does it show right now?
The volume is 110 mL
